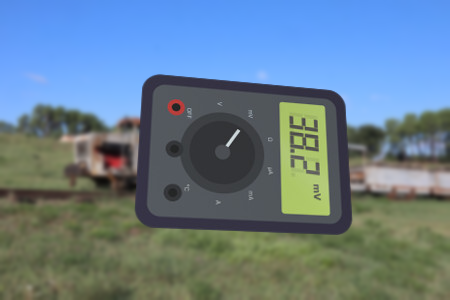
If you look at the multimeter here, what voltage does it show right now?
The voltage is 38.2 mV
